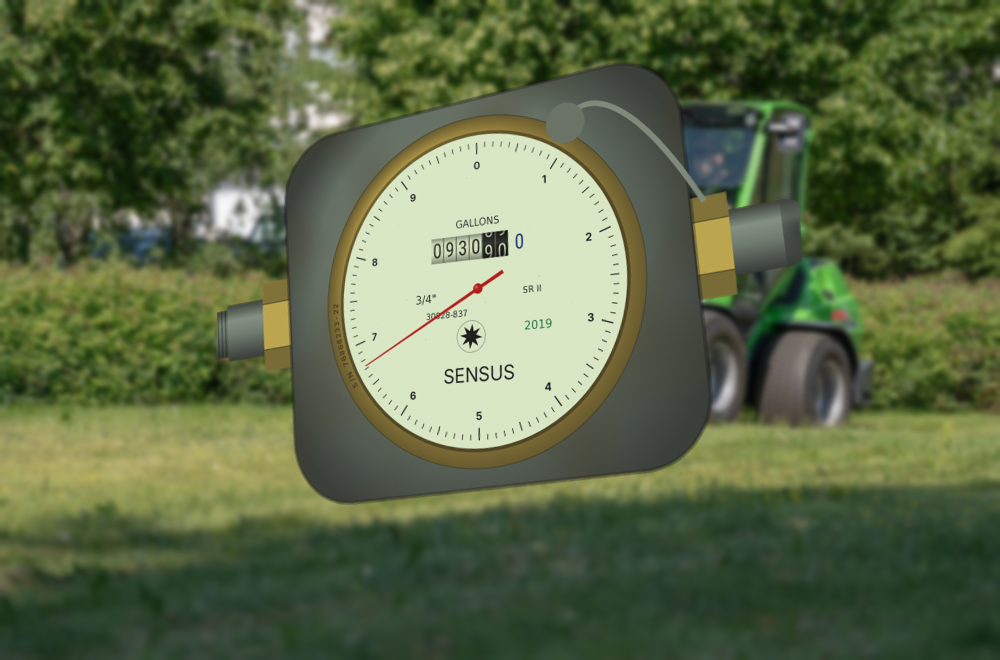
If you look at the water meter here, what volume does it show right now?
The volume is 930896.7 gal
